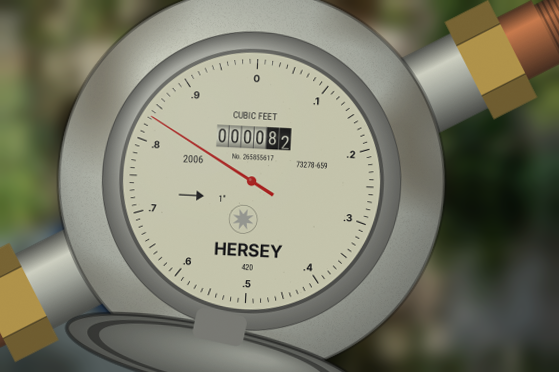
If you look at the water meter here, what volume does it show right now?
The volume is 81.83 ft³
